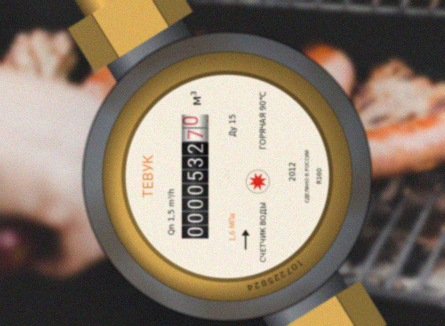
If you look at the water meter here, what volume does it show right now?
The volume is 532.70 m³
